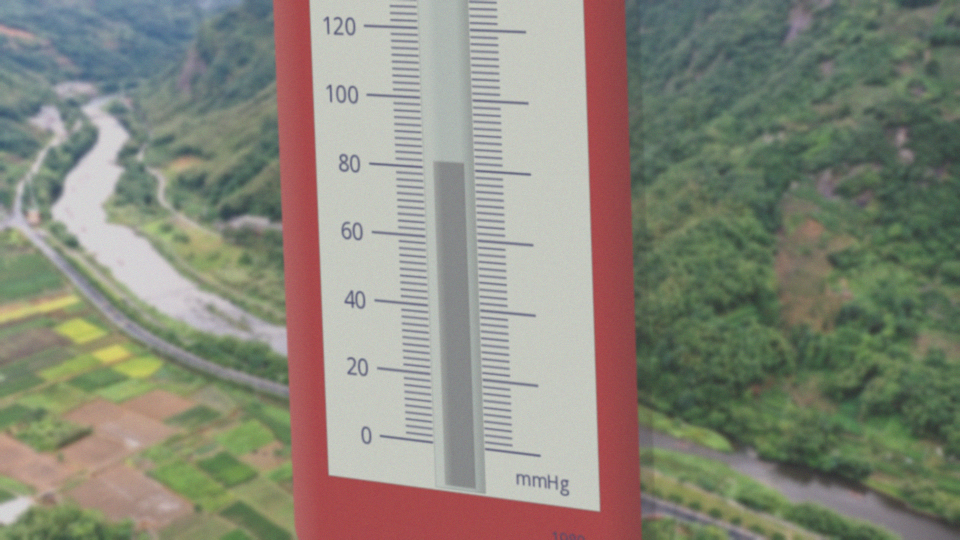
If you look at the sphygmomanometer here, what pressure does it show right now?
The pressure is 82 mmHg
